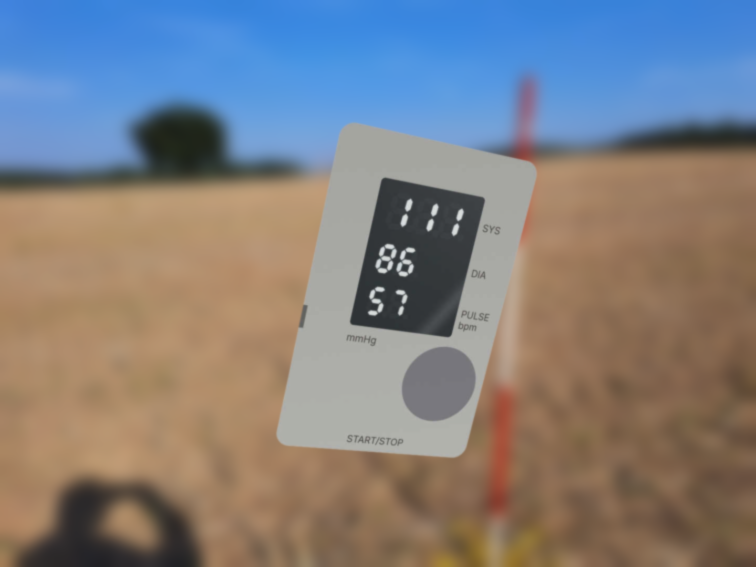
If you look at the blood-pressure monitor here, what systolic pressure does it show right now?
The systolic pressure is 111 mmHg
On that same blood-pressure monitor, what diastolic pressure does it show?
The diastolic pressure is 86 mmHg
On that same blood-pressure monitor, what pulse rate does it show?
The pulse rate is 57 bpm
